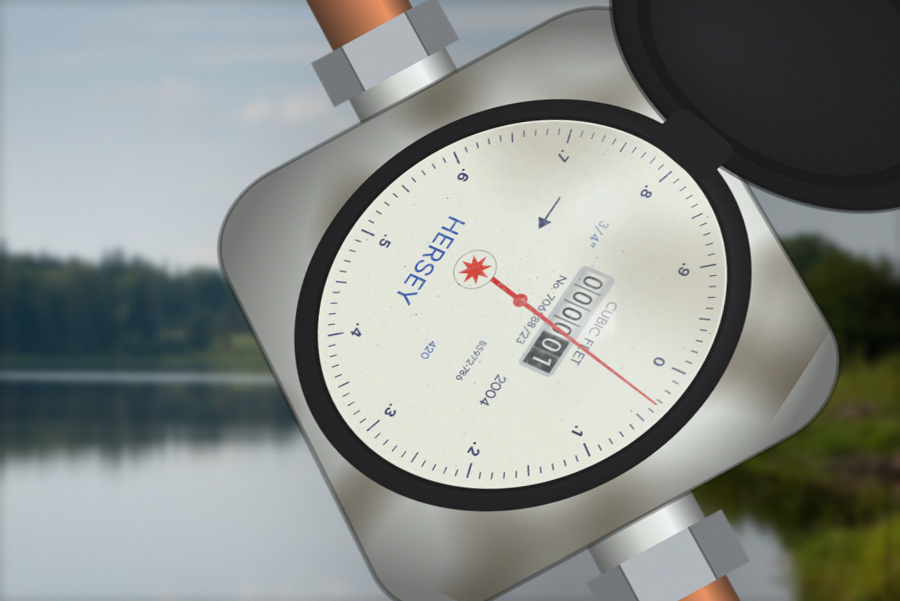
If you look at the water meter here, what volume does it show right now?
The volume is 1.03 ft³
